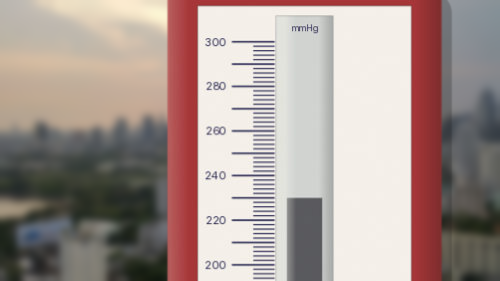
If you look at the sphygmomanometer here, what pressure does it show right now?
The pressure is 230 mmHg
